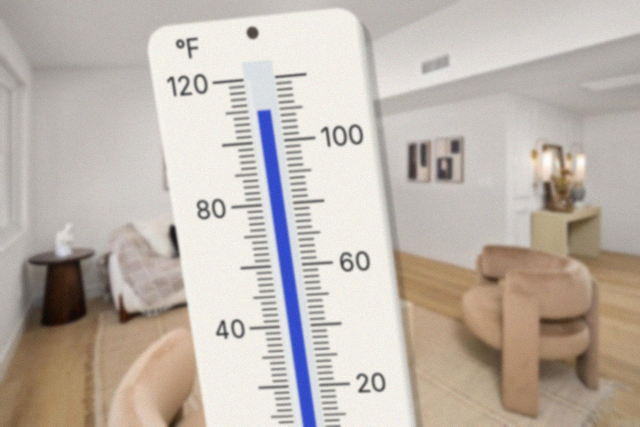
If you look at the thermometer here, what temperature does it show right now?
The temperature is 110 °F
